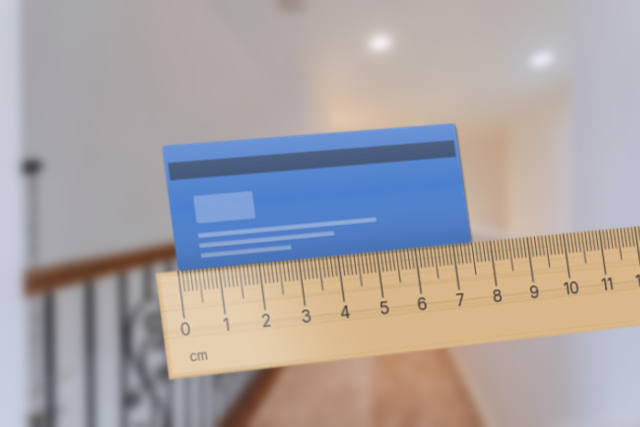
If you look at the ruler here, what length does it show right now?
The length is 7.5 cm
